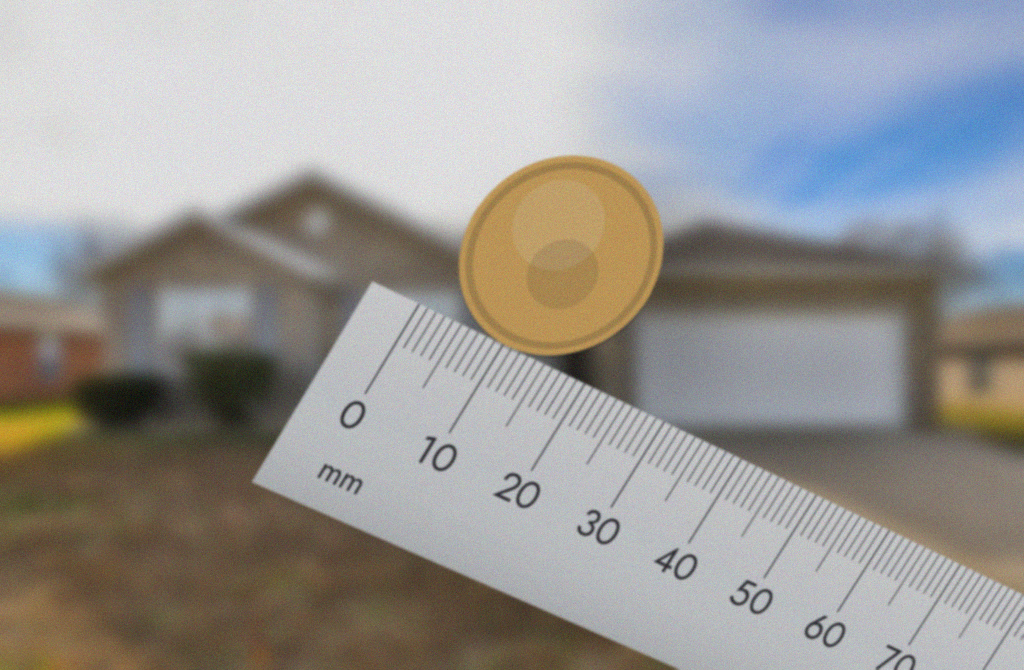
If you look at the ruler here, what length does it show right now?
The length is 21 mm
